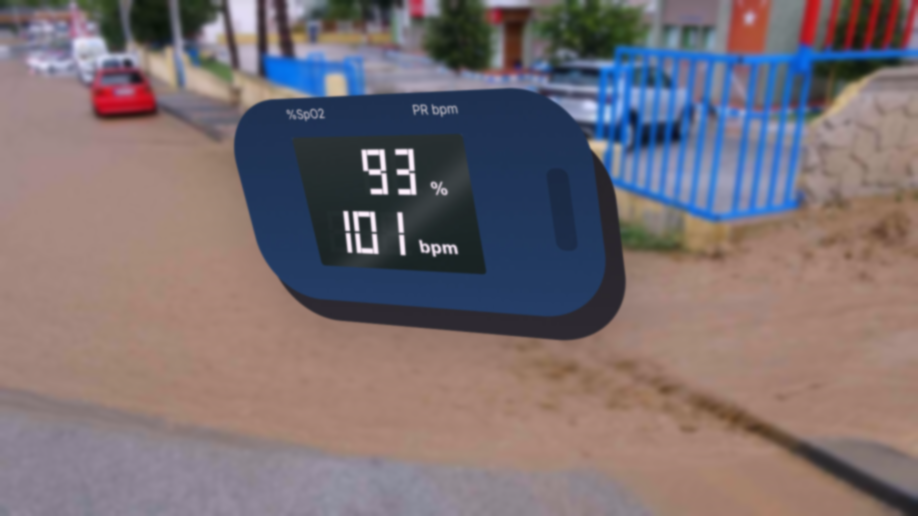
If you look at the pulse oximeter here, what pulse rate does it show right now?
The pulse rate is 101 bpm
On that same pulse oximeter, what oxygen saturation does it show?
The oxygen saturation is 93 %
